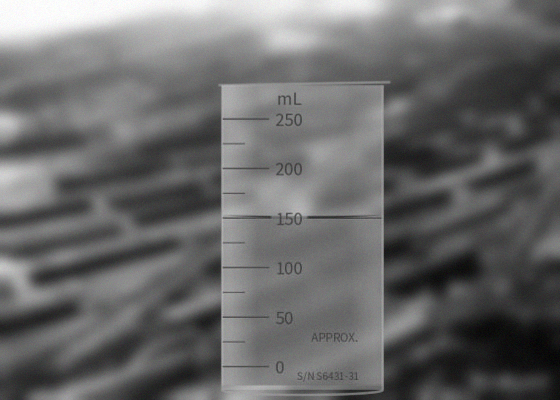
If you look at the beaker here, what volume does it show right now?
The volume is 150 mL
